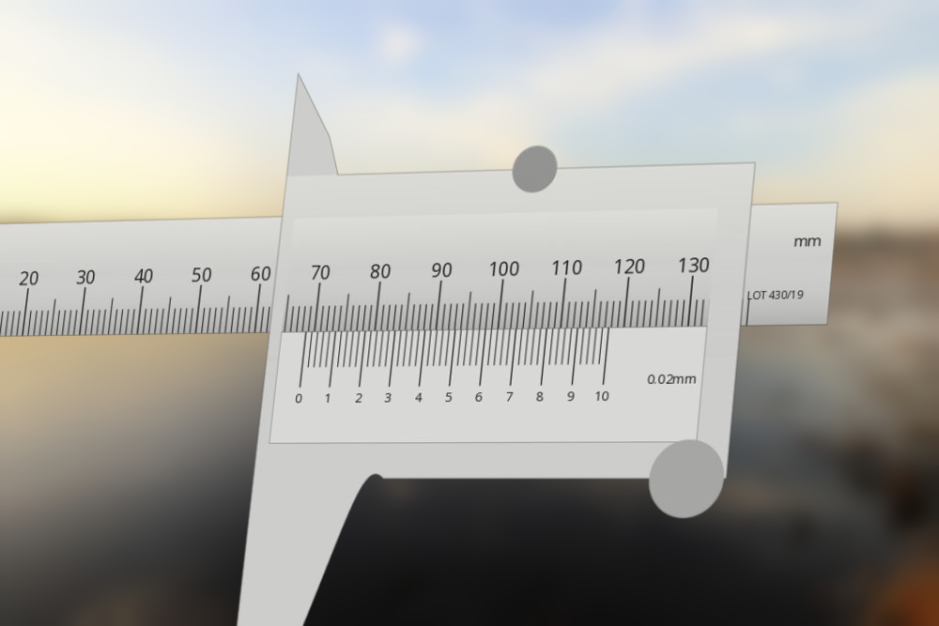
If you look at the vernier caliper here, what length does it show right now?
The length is 68.6 mm
